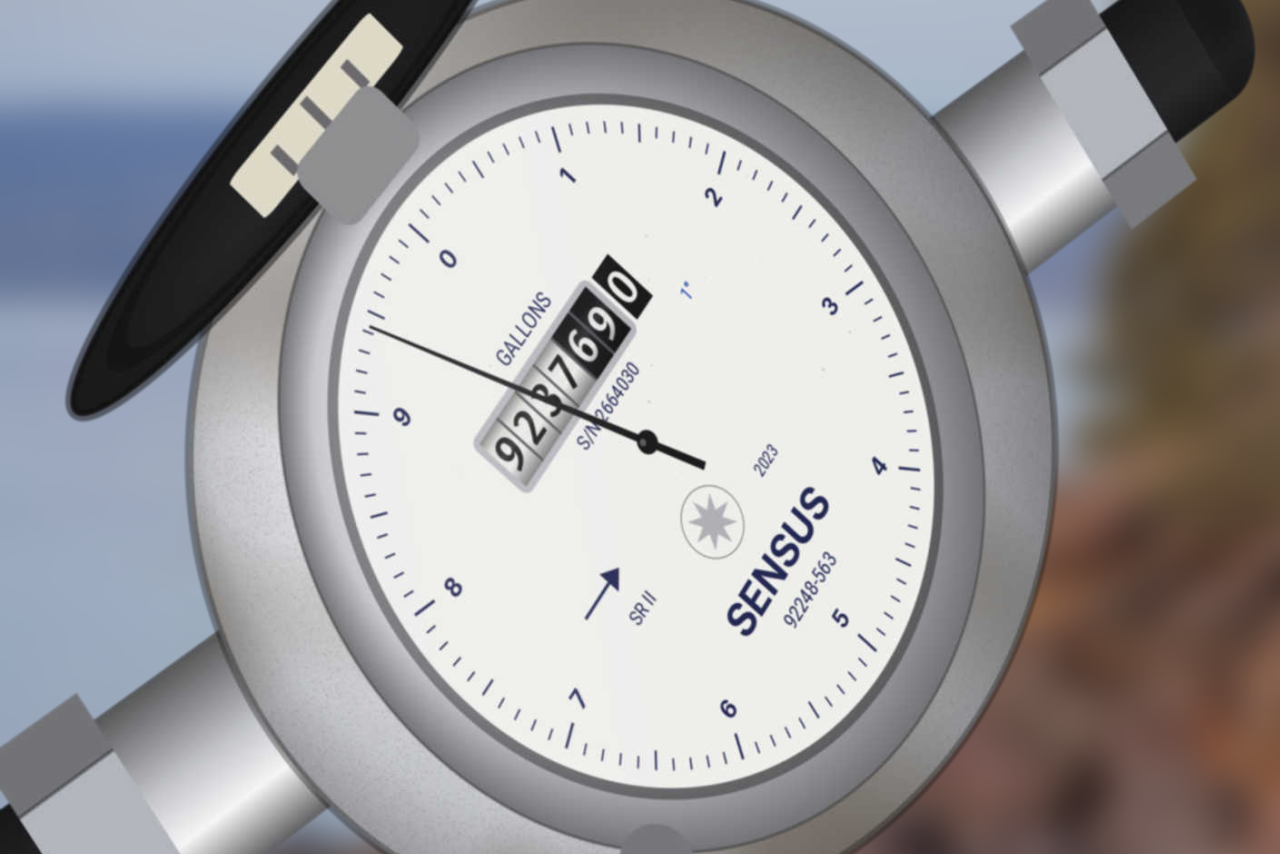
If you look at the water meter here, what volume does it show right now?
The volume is 9237689.4 gal
